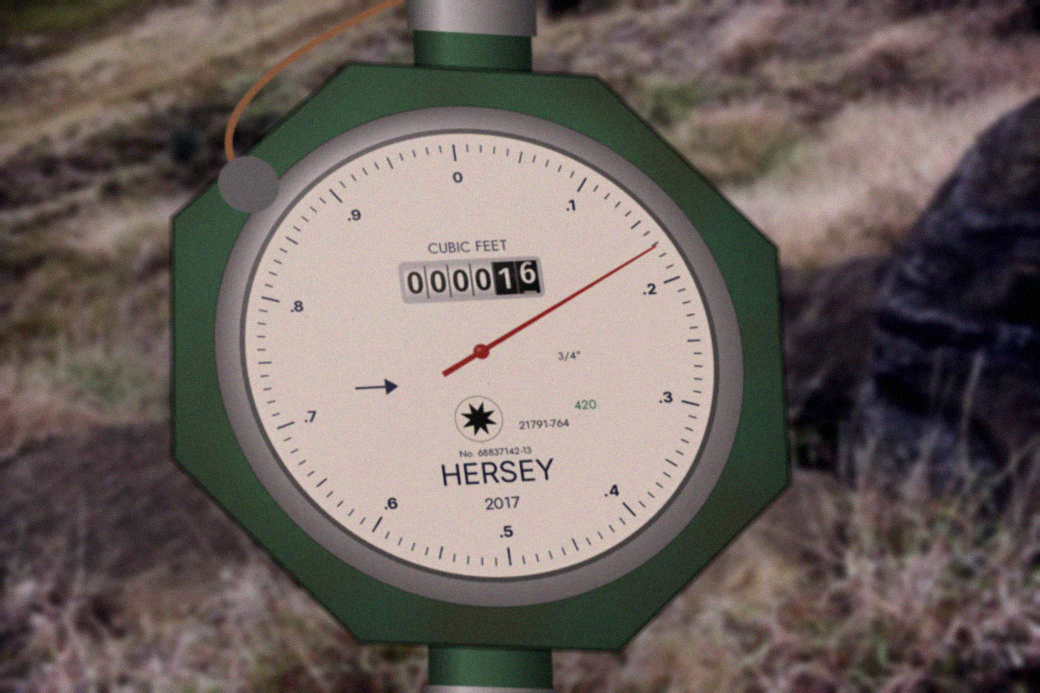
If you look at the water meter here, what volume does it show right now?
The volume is 16.17 ft³
